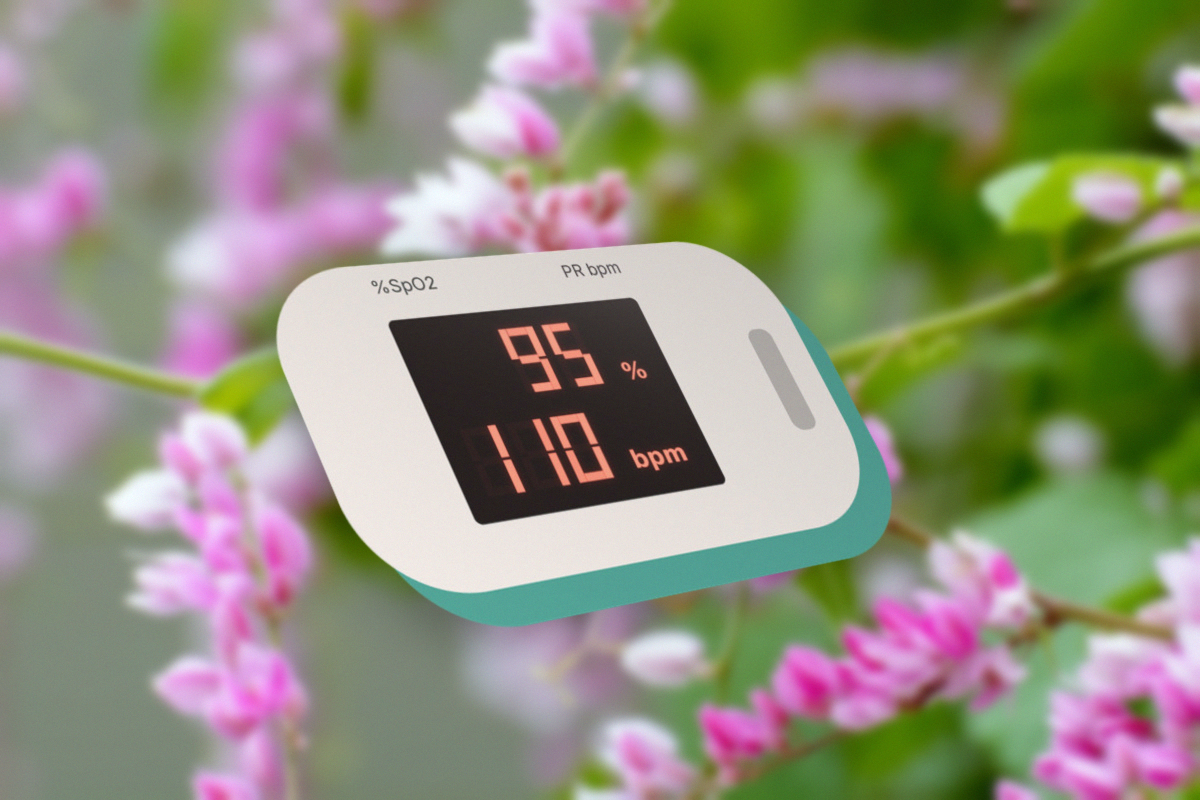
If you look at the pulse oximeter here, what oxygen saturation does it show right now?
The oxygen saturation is 95 %
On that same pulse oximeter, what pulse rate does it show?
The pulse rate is 110 bpm
